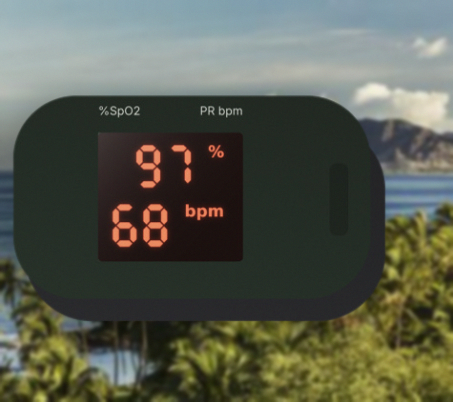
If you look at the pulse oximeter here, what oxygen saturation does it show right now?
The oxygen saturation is 97 %
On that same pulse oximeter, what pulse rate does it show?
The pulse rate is 68 bpm
